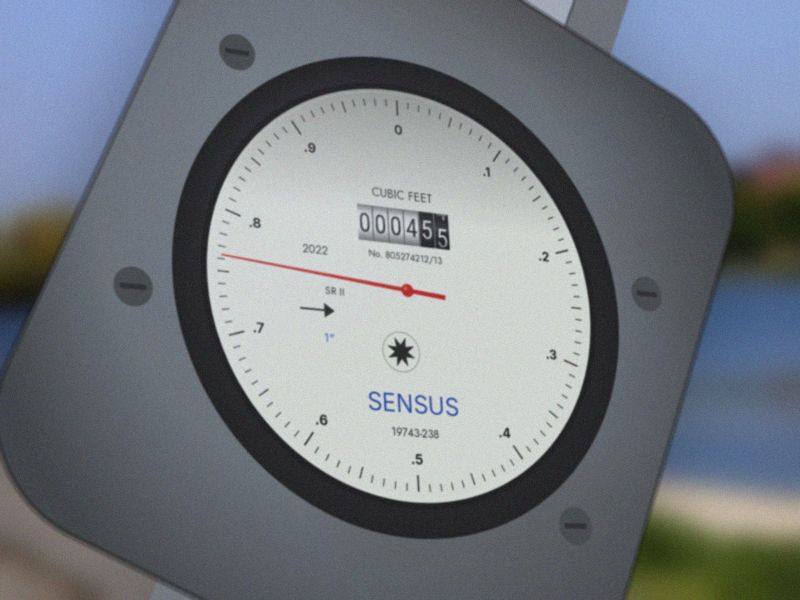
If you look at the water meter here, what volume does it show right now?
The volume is 454.76 ft³
